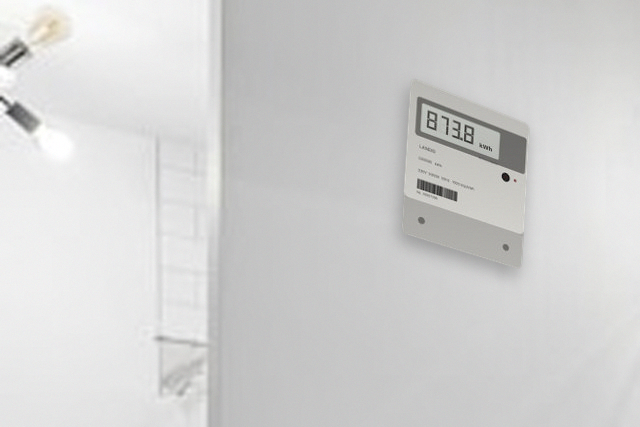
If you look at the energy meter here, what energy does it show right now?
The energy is 873.8 kWh
